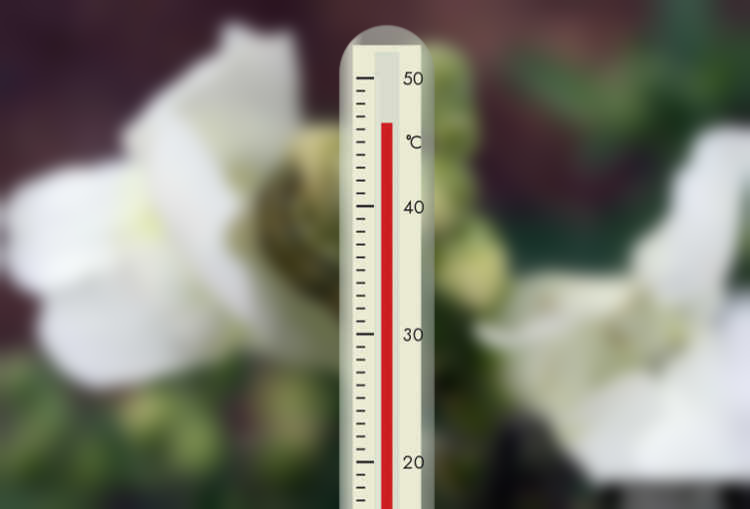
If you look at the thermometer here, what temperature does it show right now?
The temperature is 46.5 °C
